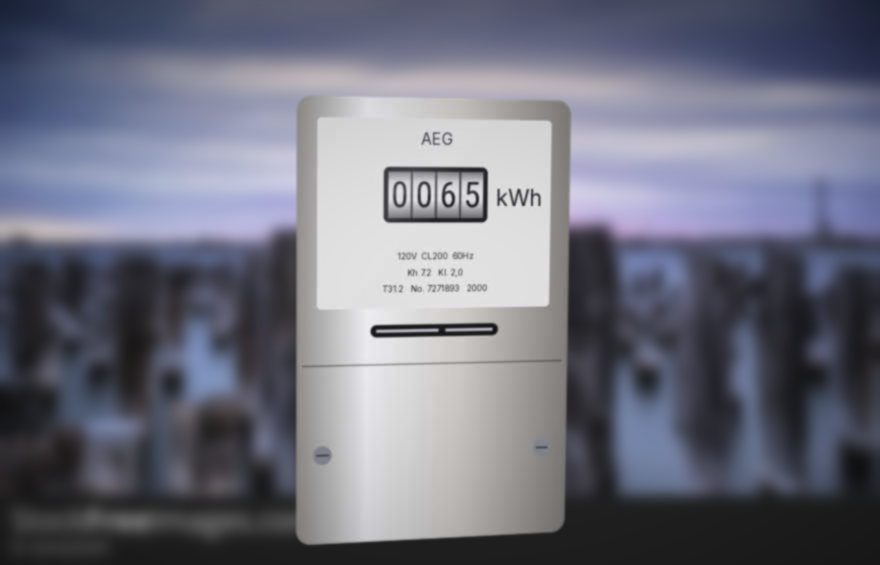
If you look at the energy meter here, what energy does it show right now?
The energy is 65 kWh
